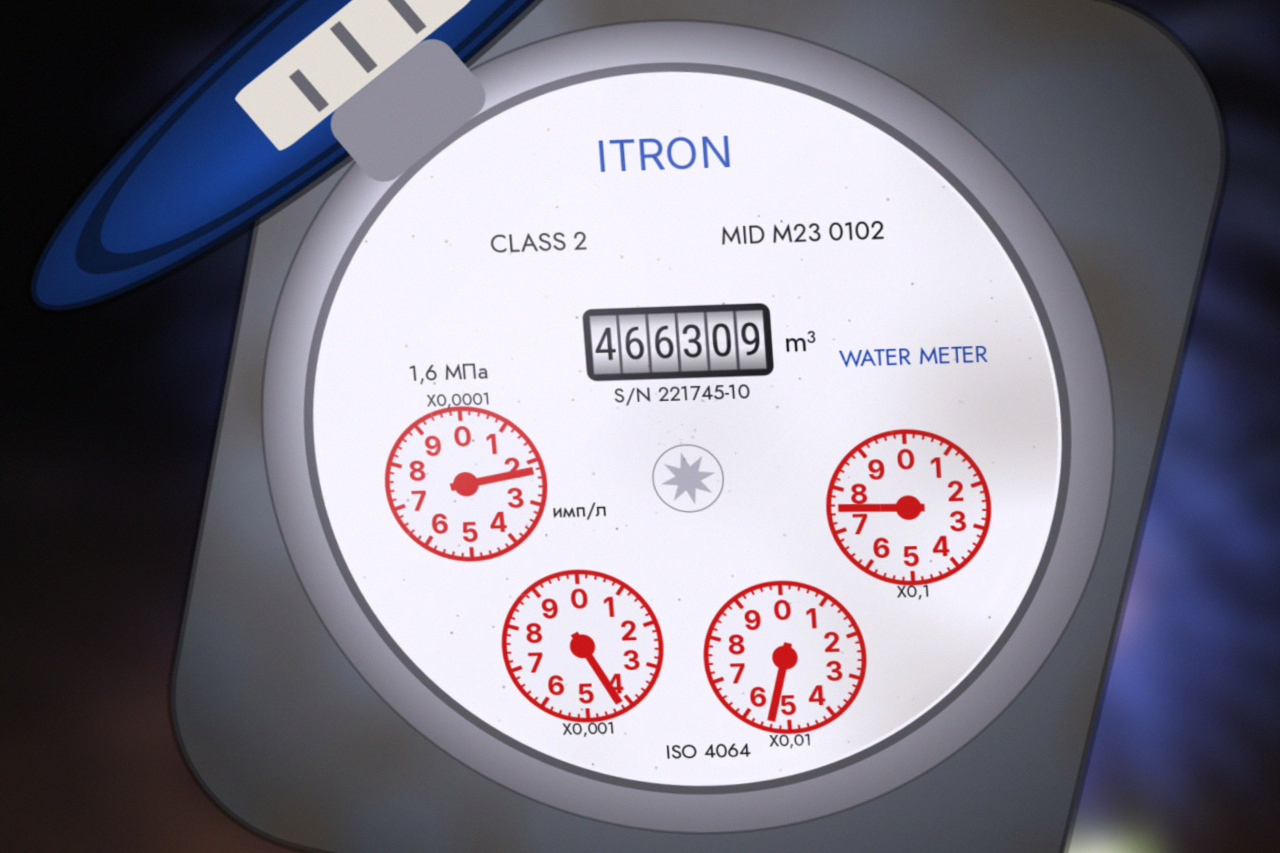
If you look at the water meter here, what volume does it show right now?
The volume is 466309.7542 m³
